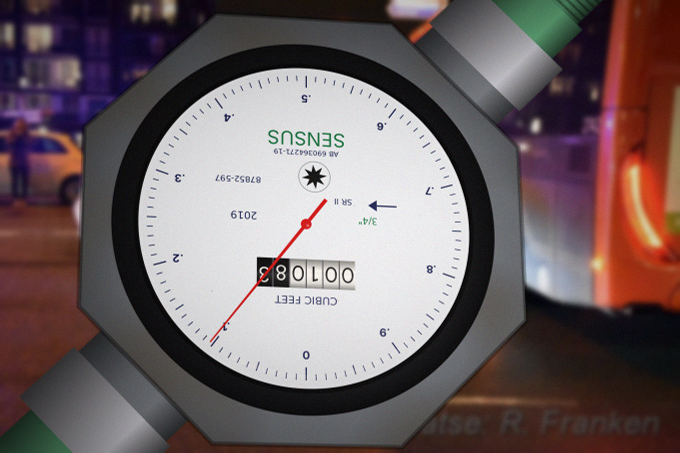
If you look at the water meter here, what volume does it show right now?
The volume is 1083.10 ft³
